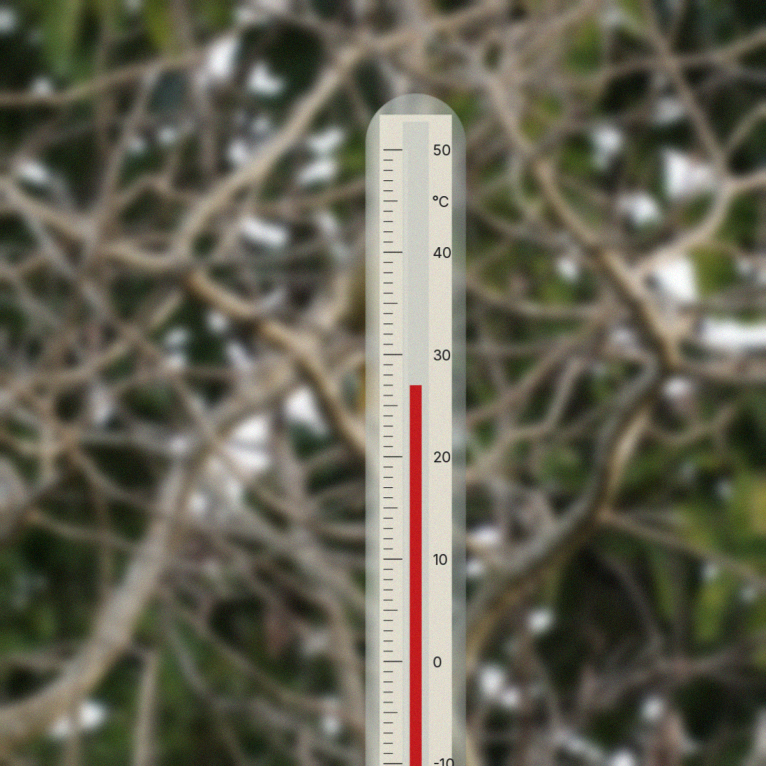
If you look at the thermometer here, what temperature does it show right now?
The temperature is 27 °C
